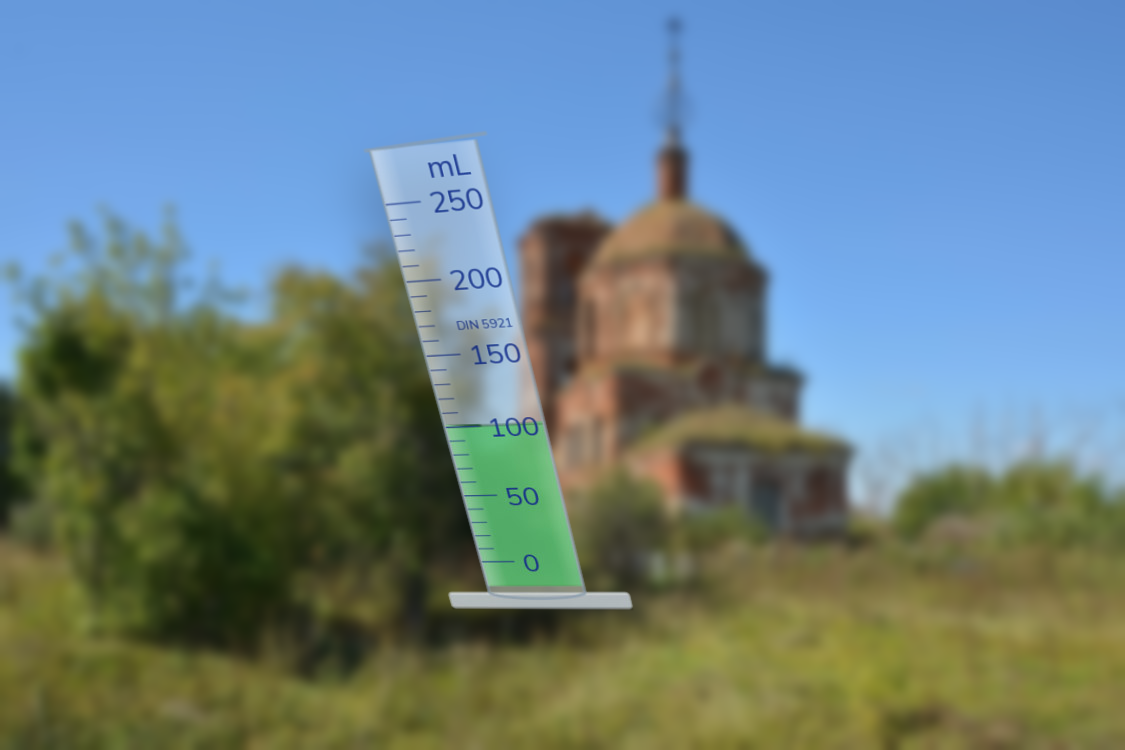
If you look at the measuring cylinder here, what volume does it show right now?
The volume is 100 mL
